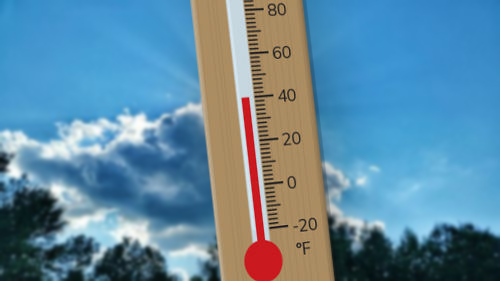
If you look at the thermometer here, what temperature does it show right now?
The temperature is 40 °F
